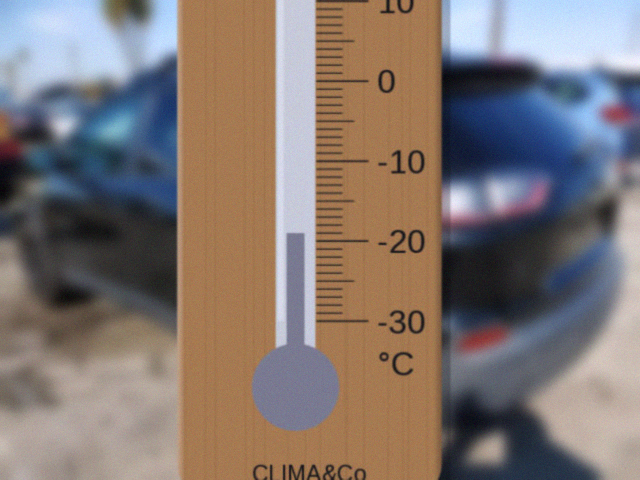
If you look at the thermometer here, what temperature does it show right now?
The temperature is -19 °C
